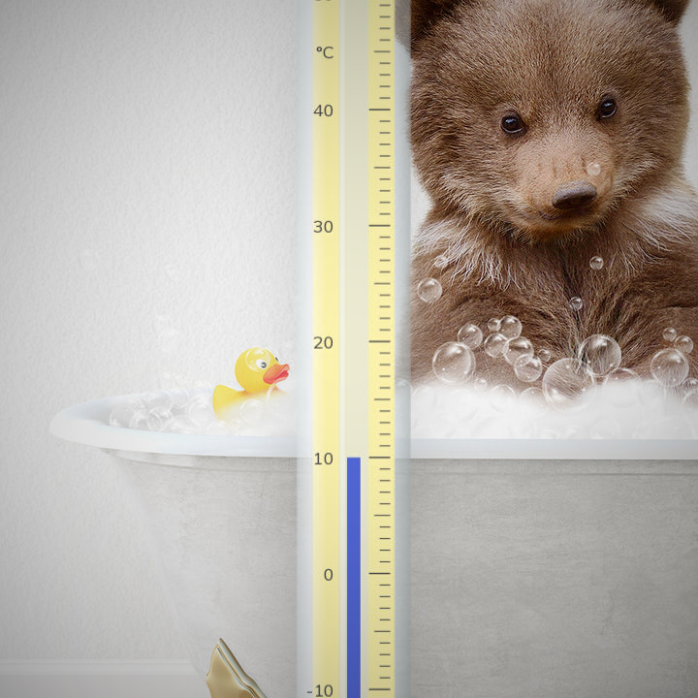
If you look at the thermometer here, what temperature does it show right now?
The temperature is 10 °C
